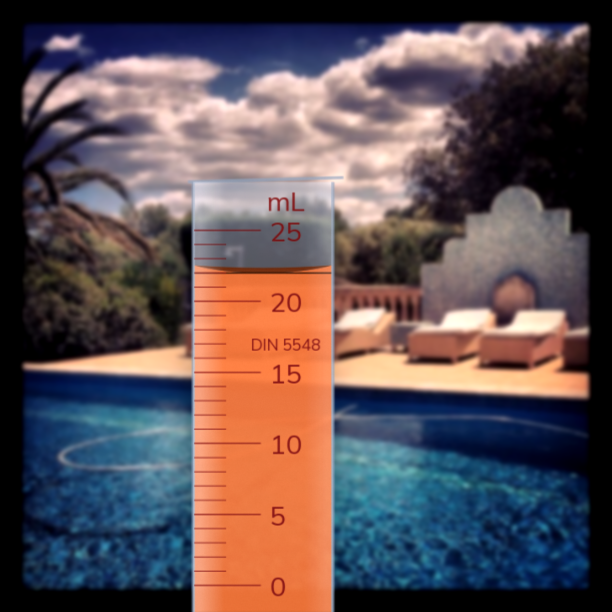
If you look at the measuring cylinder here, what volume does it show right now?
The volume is 22 mL
